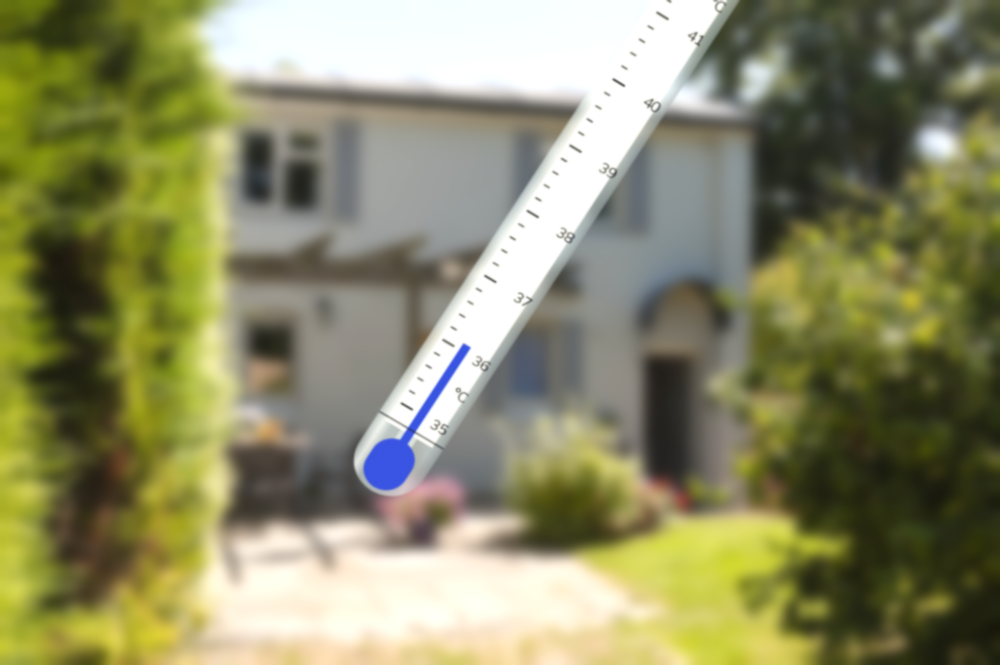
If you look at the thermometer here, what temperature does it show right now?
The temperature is 36.1 °C
